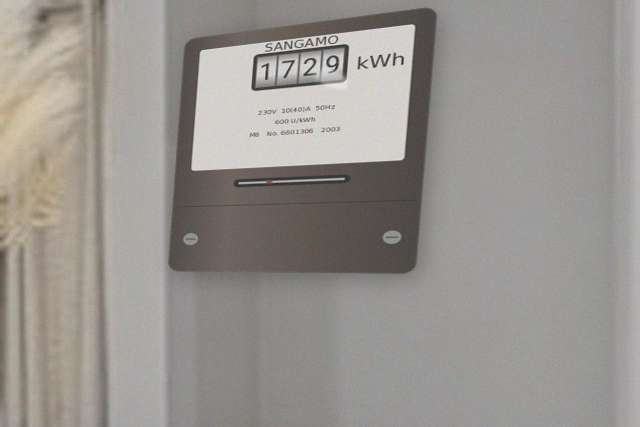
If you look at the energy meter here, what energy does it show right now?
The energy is 1729 kWh
